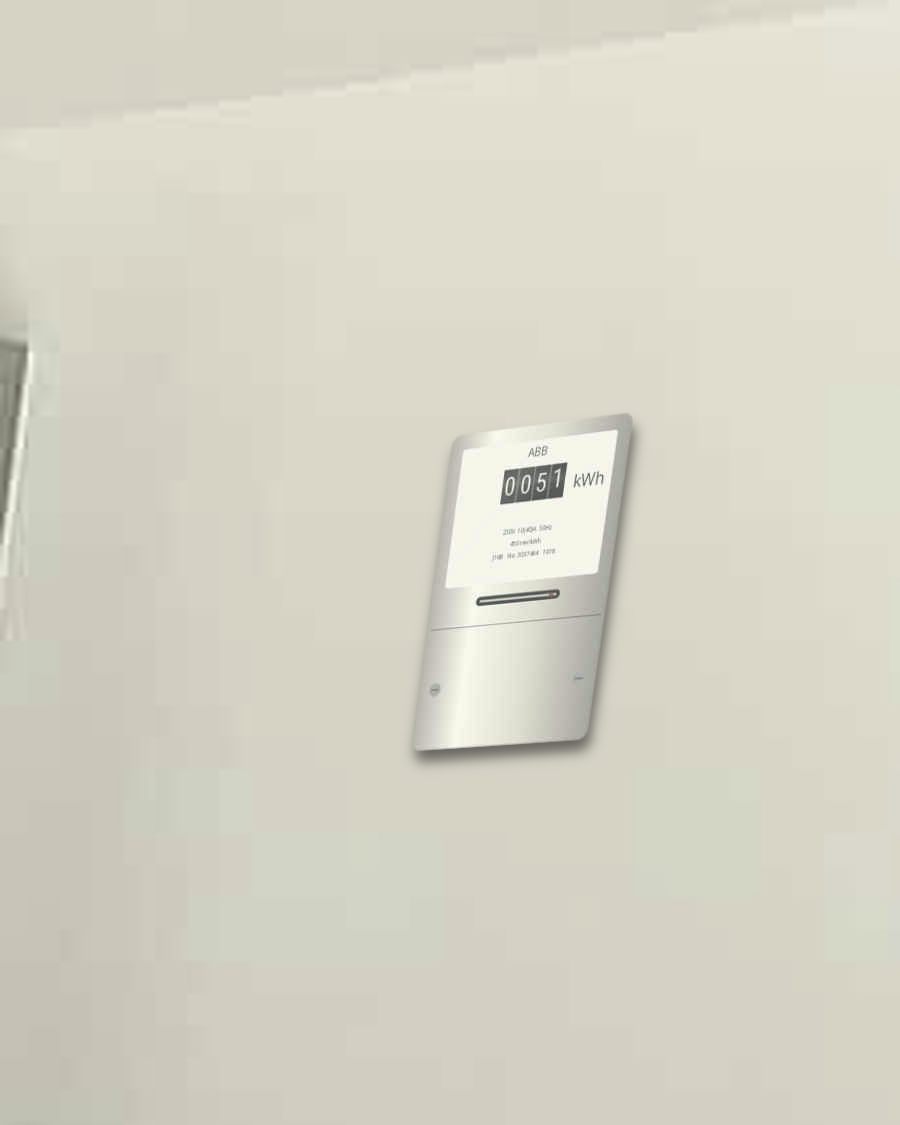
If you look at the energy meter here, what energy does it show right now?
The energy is 51 kWh
